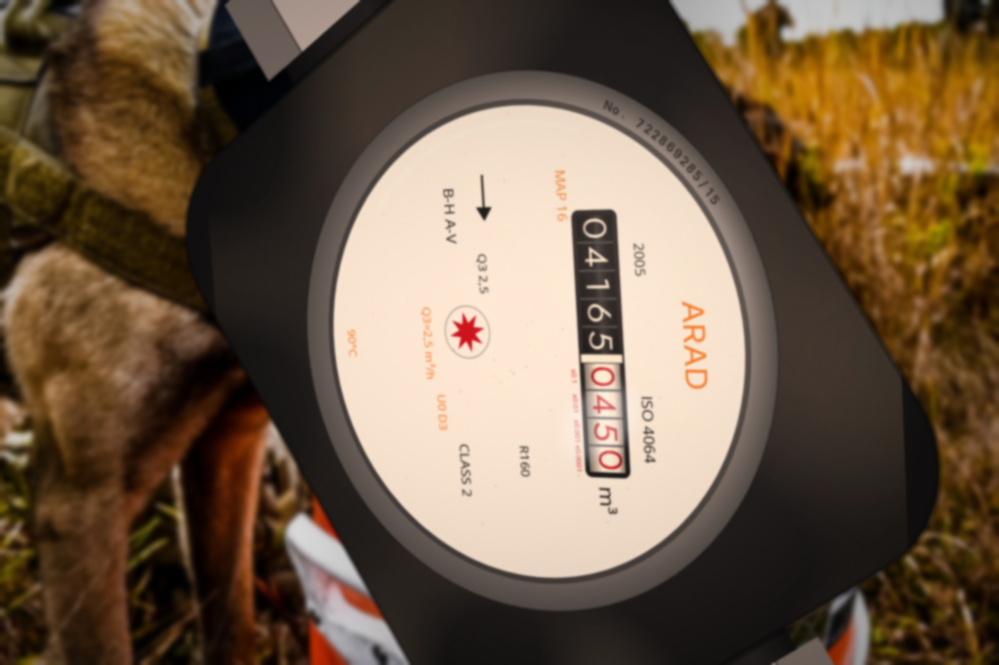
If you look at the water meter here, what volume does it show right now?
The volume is 4165.0450 m³
